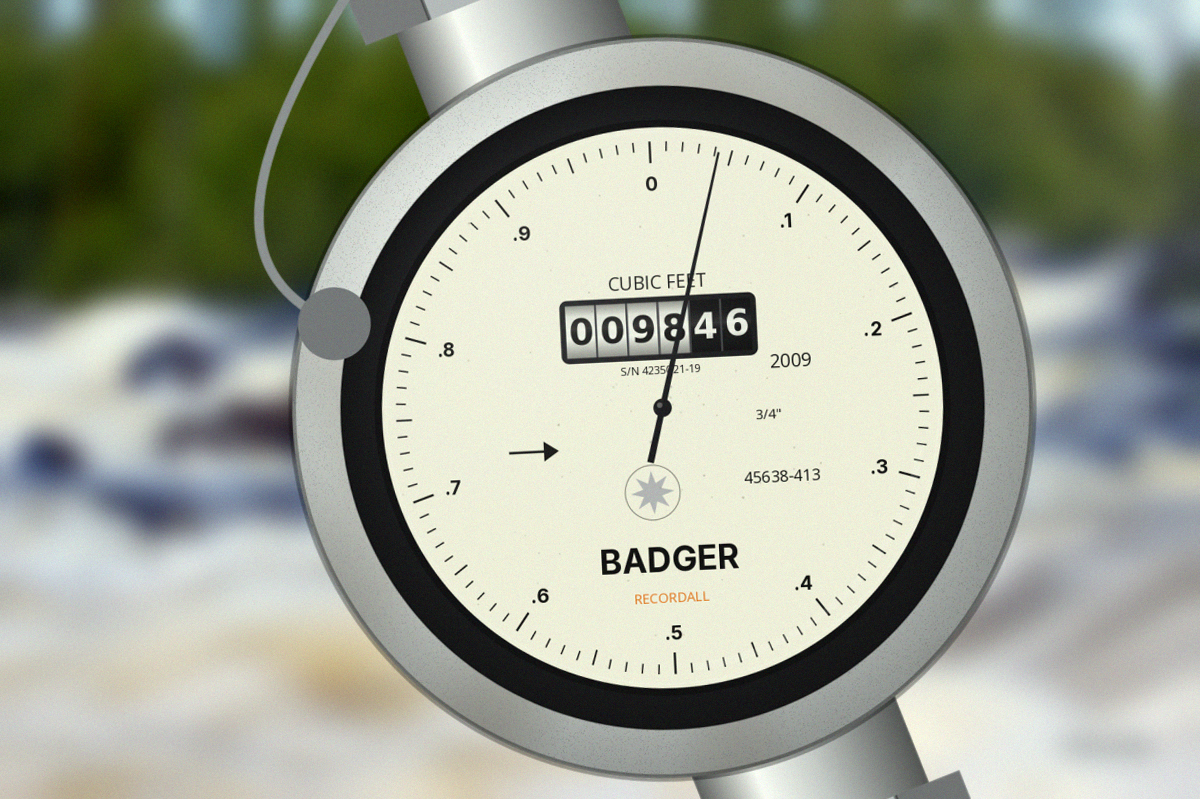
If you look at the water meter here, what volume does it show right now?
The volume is 9846.04 ft³
